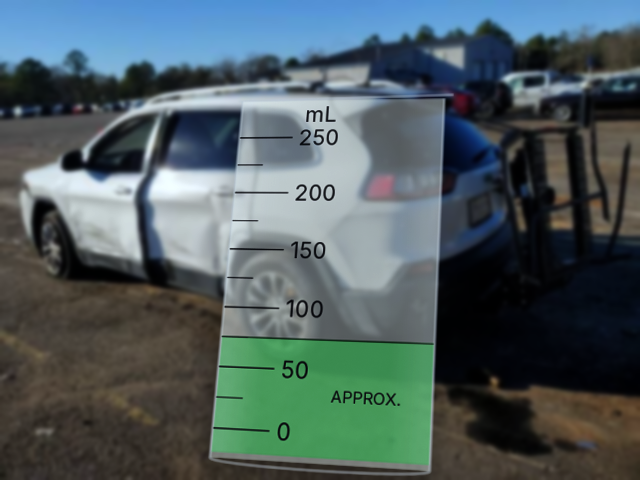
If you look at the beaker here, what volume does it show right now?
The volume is 75 mL
